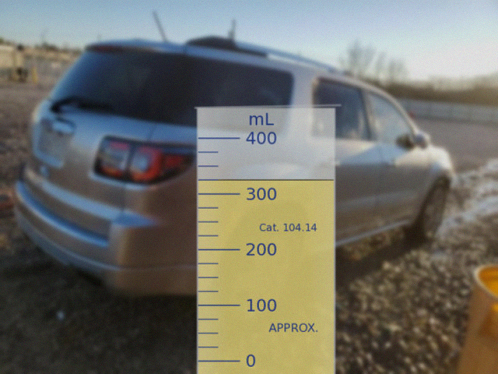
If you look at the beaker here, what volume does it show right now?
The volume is 325 mL
